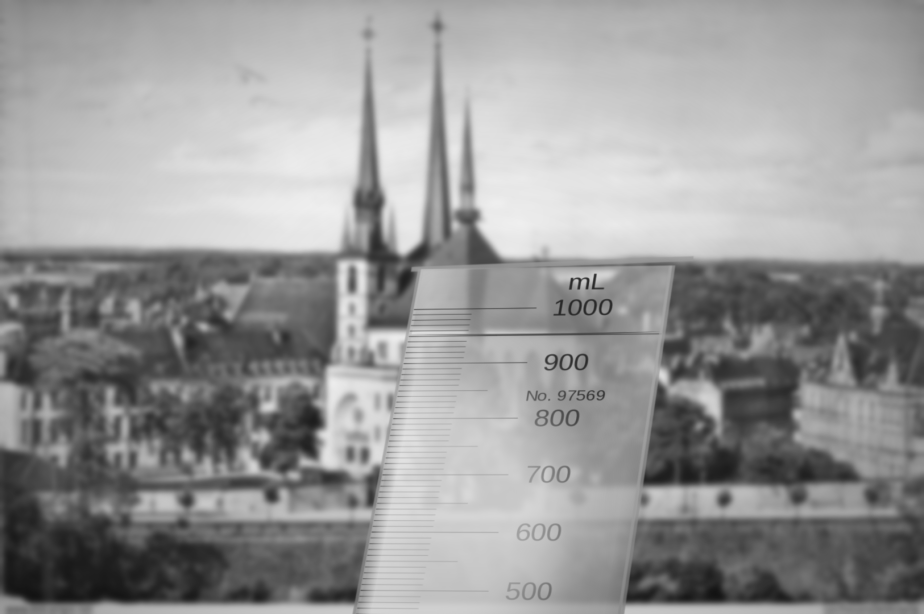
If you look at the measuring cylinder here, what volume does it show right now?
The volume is 950 mL
